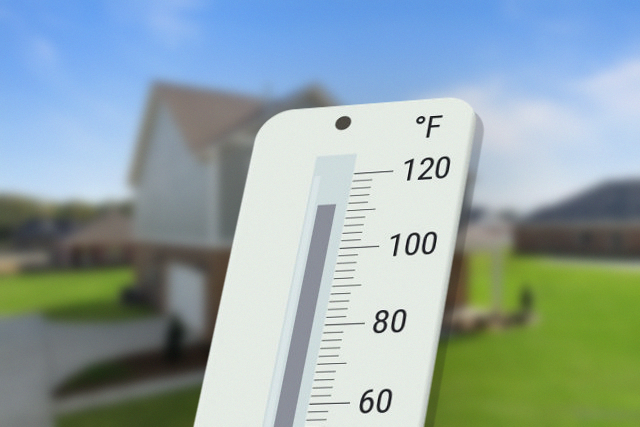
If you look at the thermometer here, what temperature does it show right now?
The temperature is 112 °F
